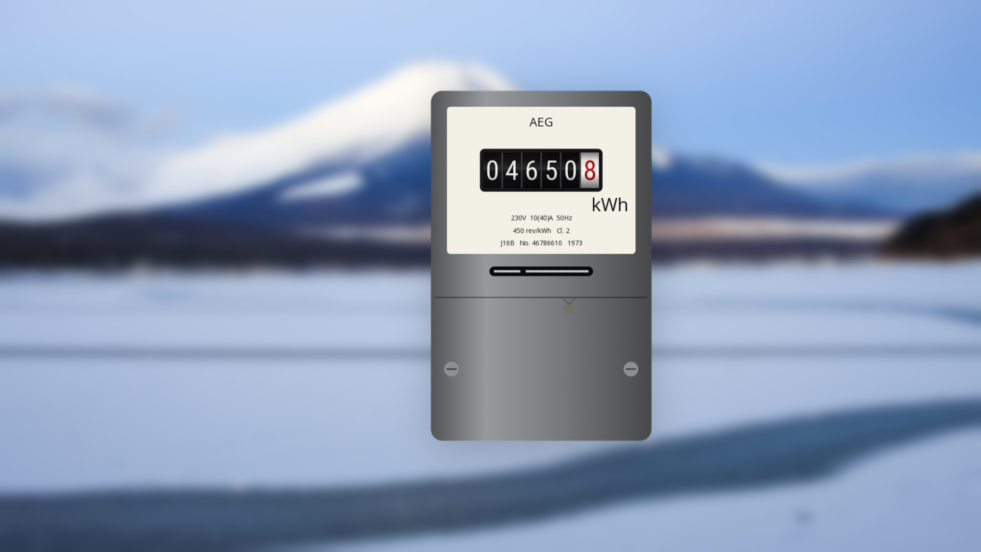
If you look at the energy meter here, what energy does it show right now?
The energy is 4650.8 kWh
